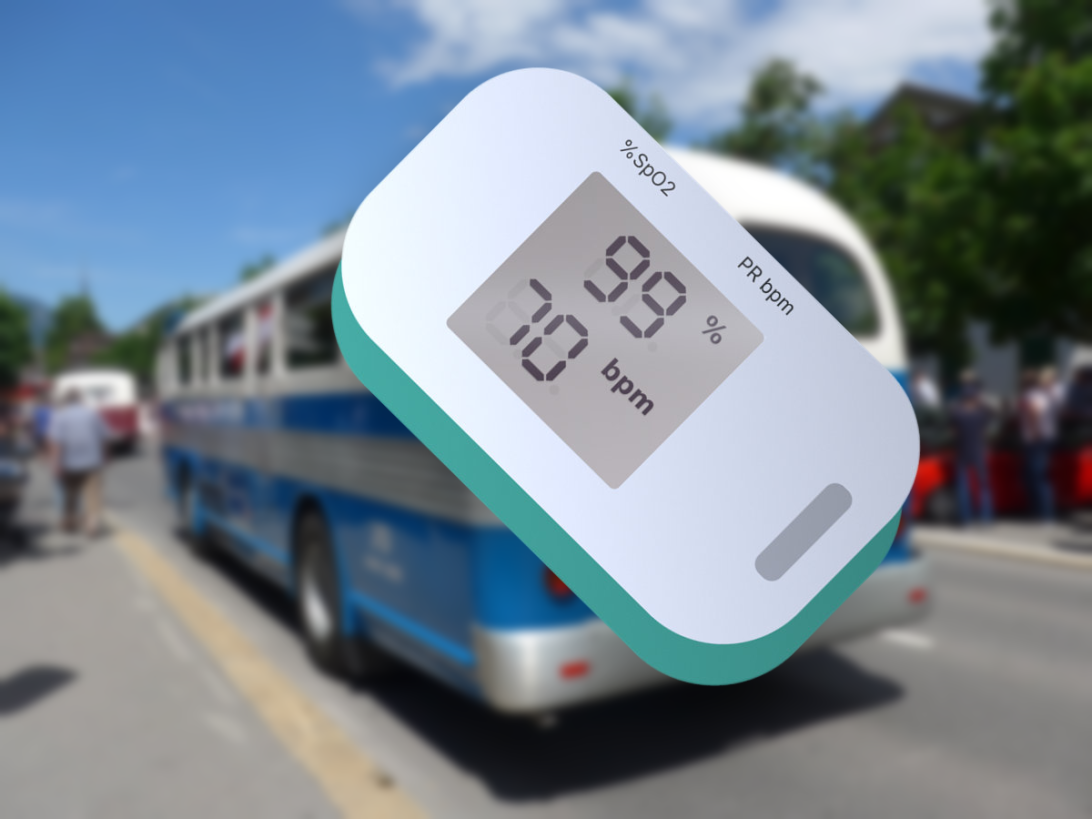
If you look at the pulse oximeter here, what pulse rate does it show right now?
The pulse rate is 70 bpm
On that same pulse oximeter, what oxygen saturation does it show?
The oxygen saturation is 99 %
